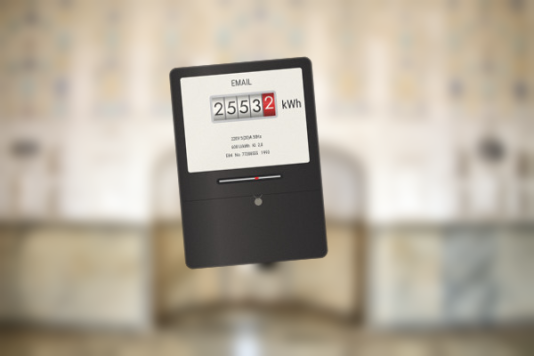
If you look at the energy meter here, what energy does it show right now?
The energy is 2553.2 kWh
